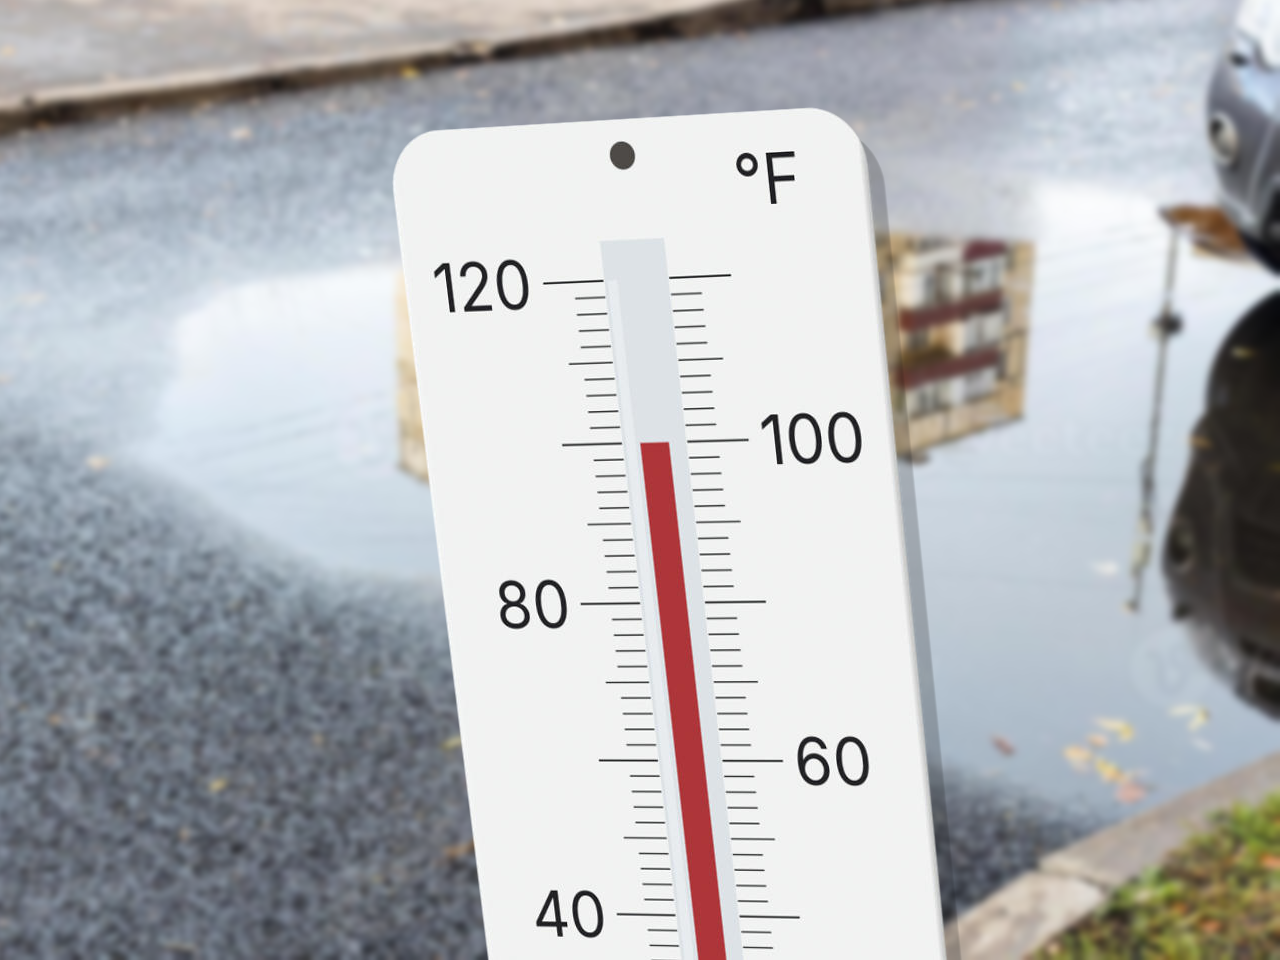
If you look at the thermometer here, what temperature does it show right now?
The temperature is 100 °F
